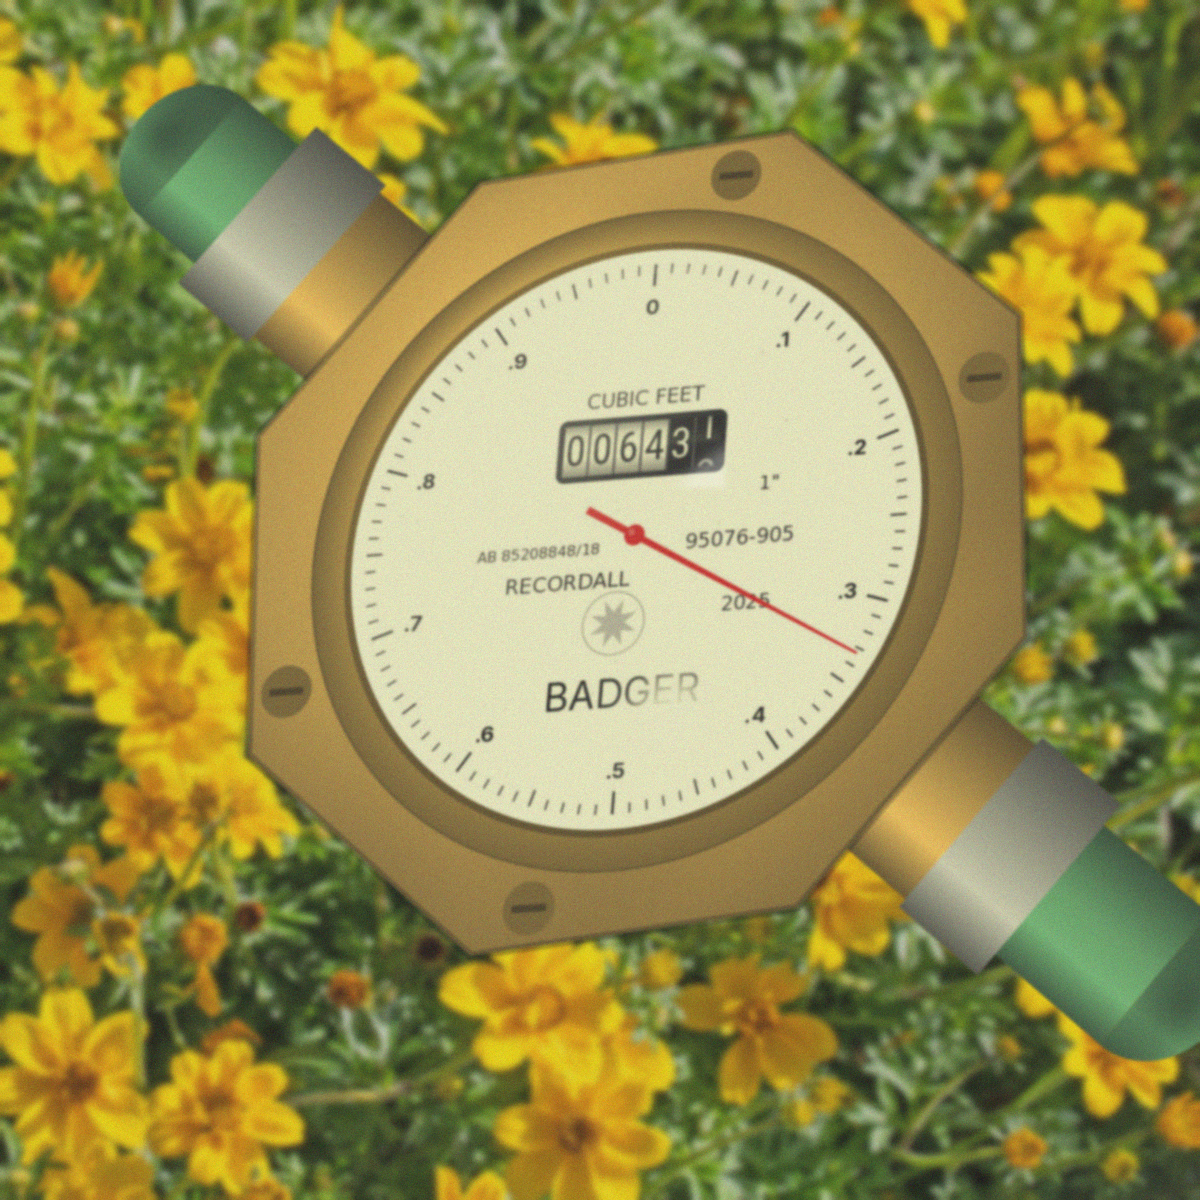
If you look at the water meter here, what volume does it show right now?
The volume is 6431.33 ft³
